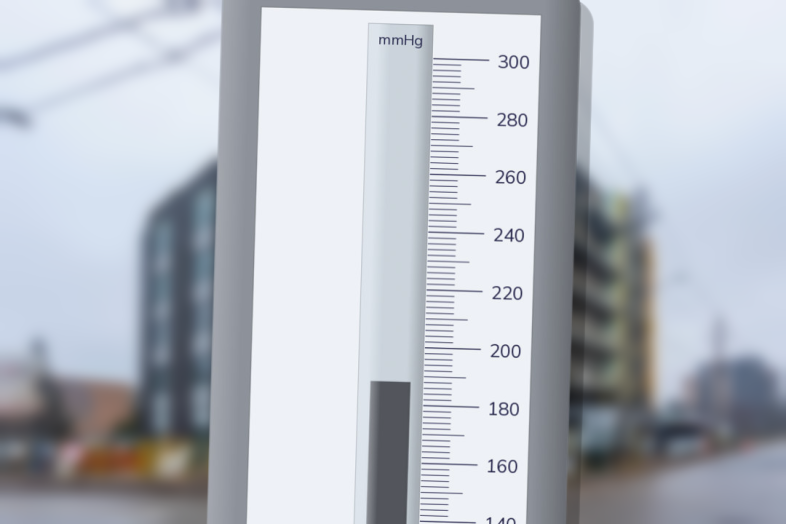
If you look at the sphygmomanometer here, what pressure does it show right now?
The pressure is 188 mmHg
